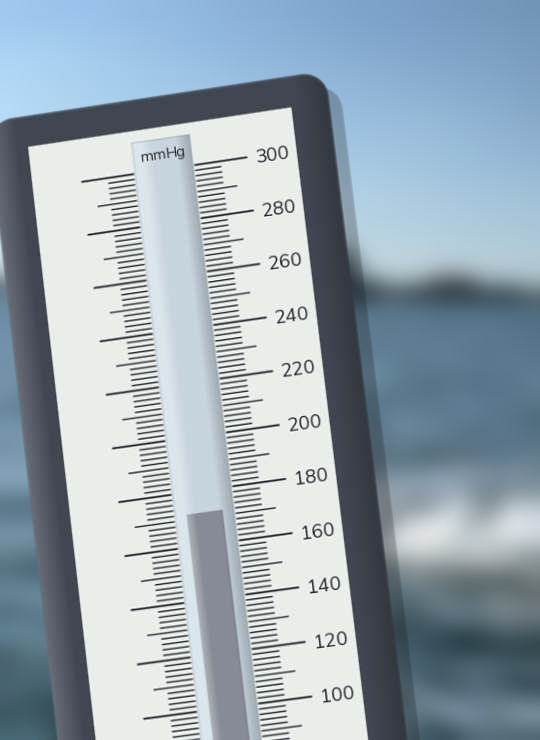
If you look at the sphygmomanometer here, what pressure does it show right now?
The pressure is 172 mmHg
